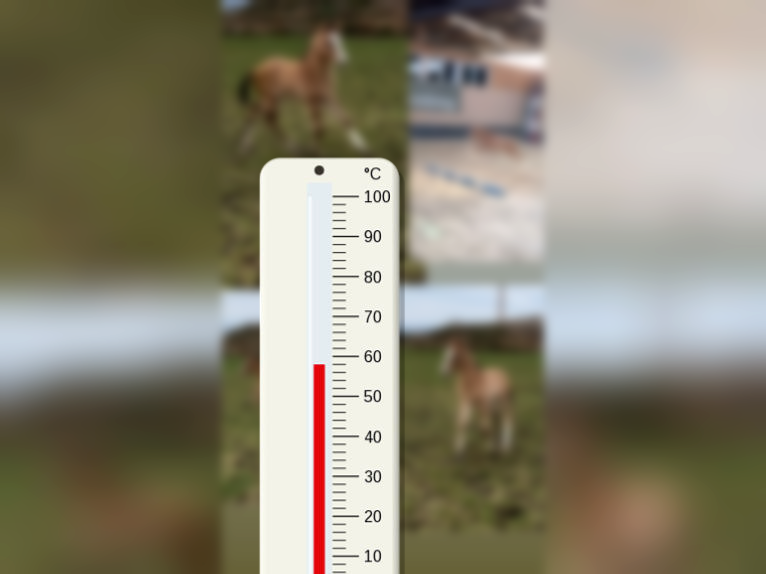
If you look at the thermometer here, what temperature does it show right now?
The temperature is 58 °C
